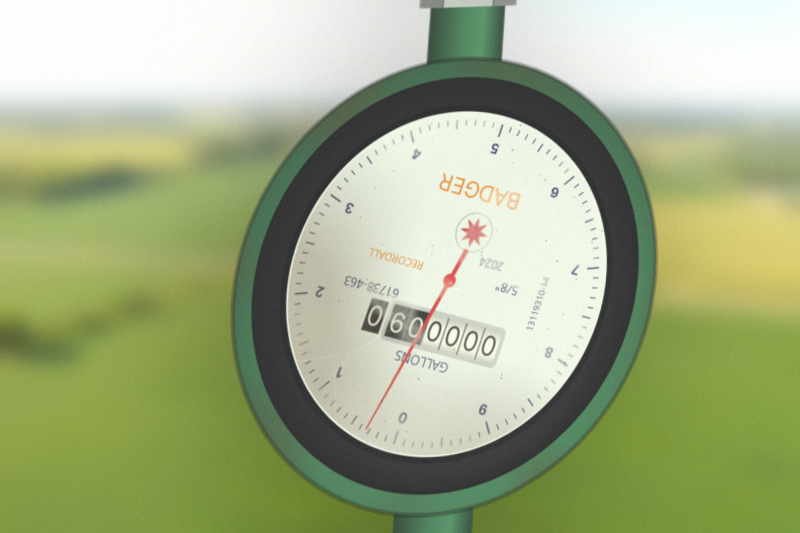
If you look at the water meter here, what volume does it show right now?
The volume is 90.3 gal
